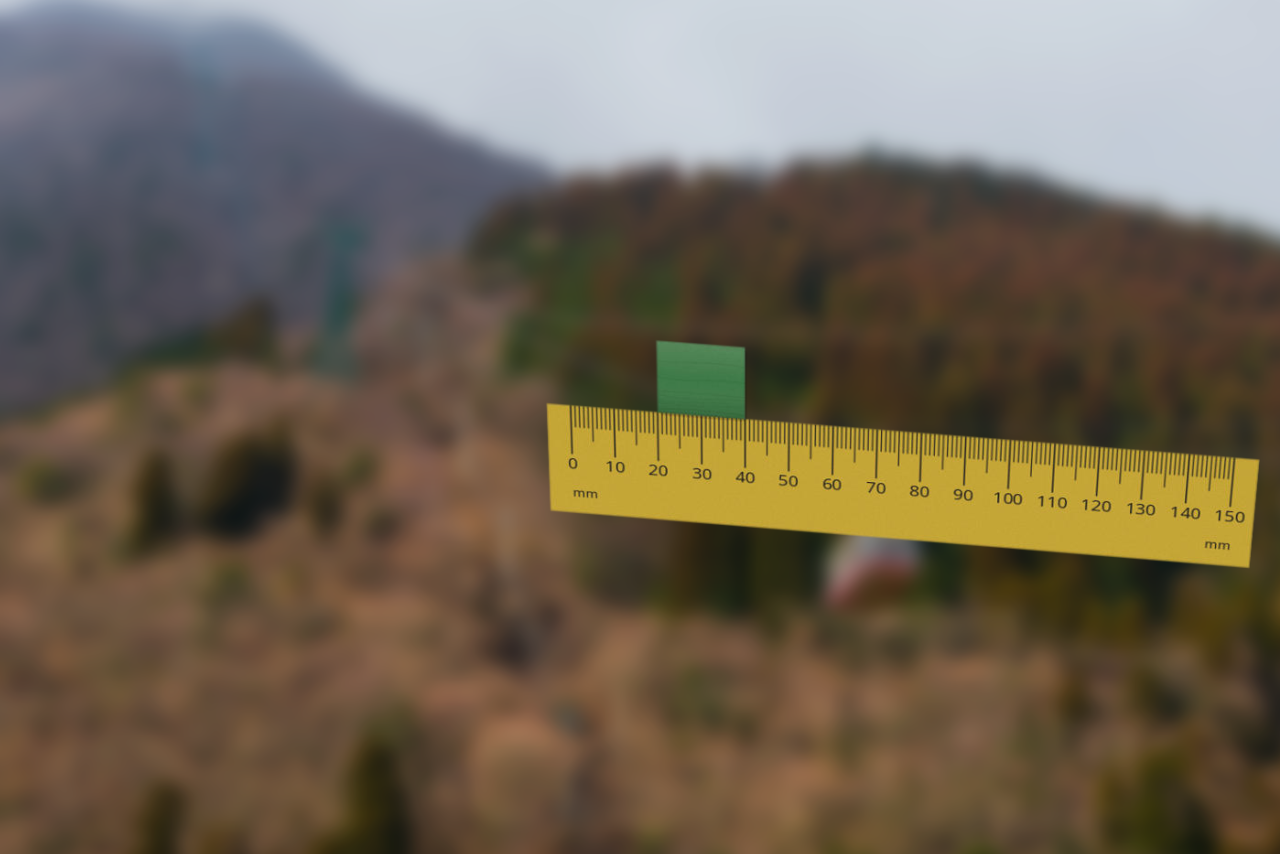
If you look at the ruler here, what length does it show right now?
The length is 20 mm
